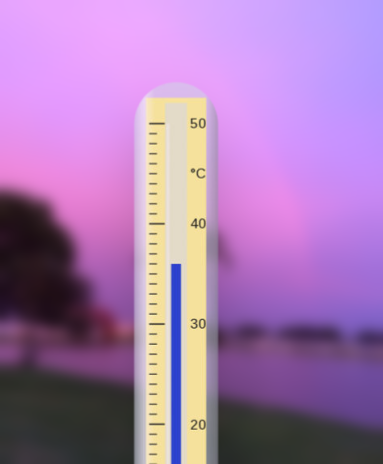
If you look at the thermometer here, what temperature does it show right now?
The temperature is 36 °C
